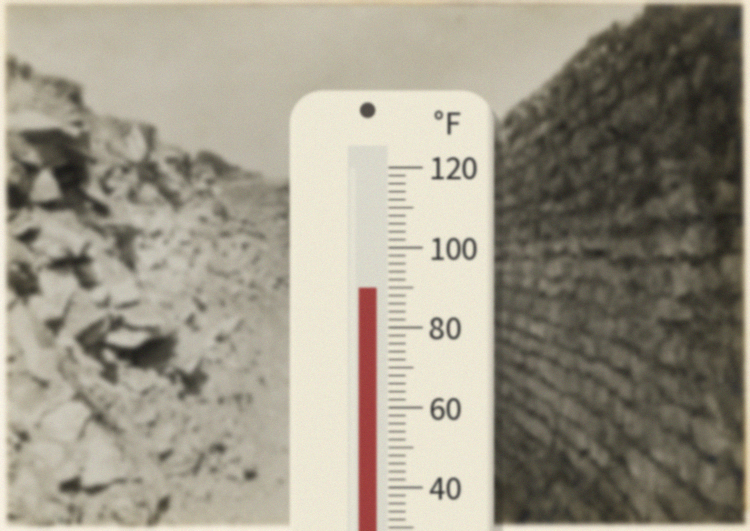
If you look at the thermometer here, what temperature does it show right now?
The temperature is 90 °F
